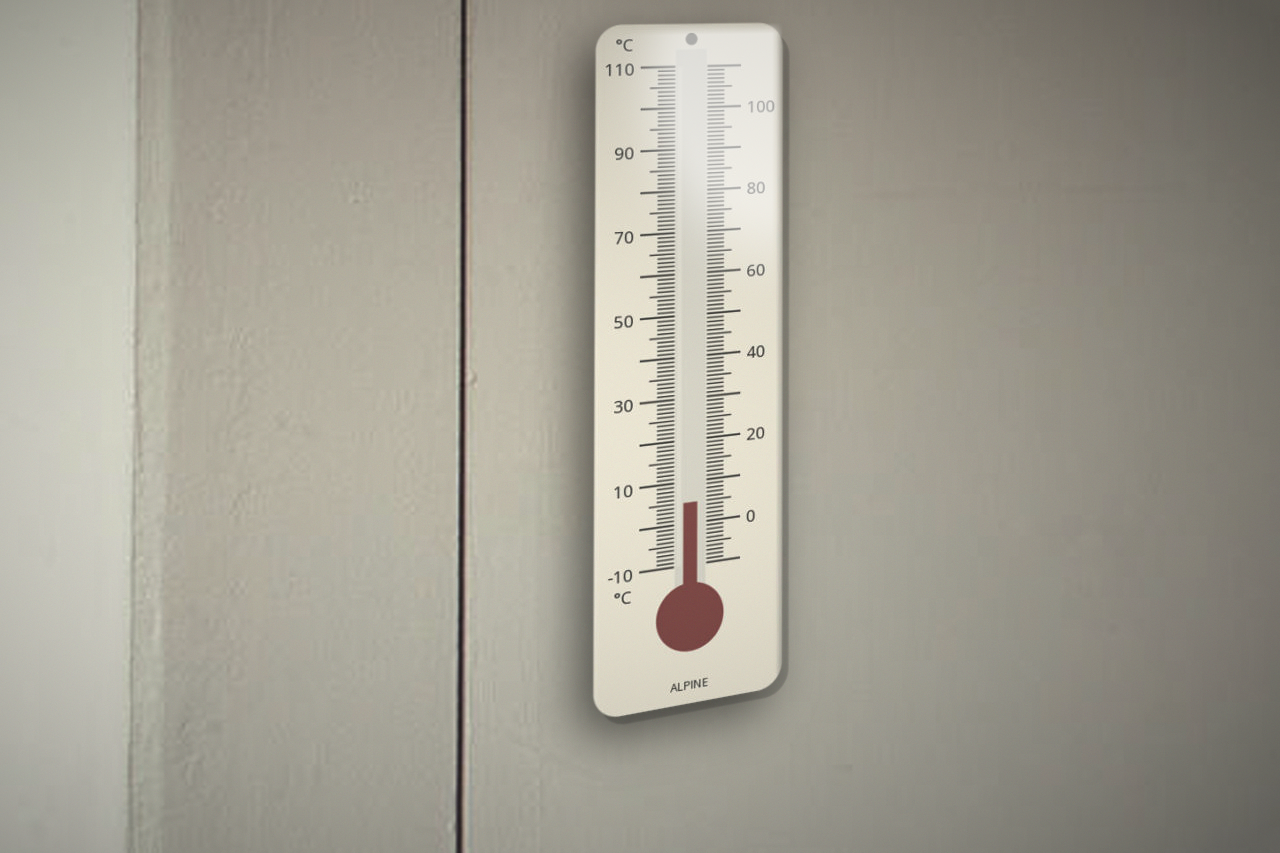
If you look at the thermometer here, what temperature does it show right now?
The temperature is 5 °C
